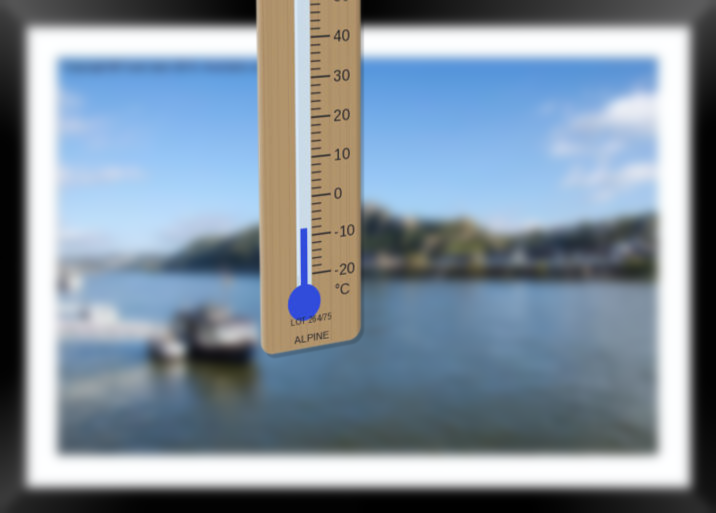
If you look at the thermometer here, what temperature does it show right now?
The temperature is -8 °C
